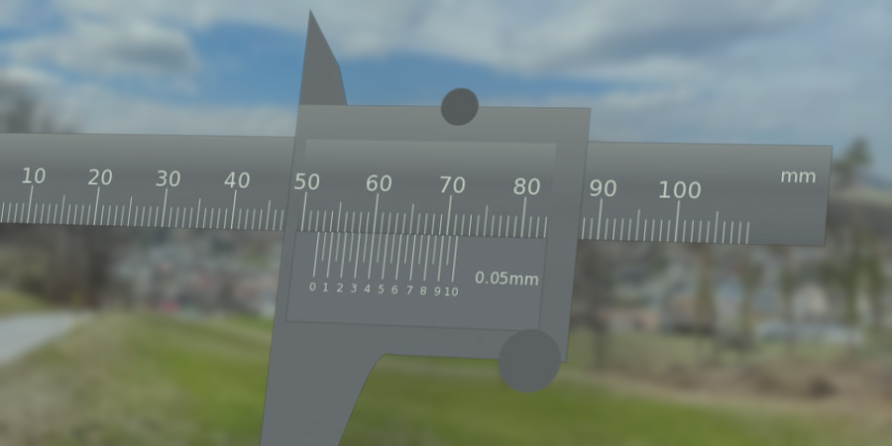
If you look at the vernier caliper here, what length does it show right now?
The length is 52.4 mm
